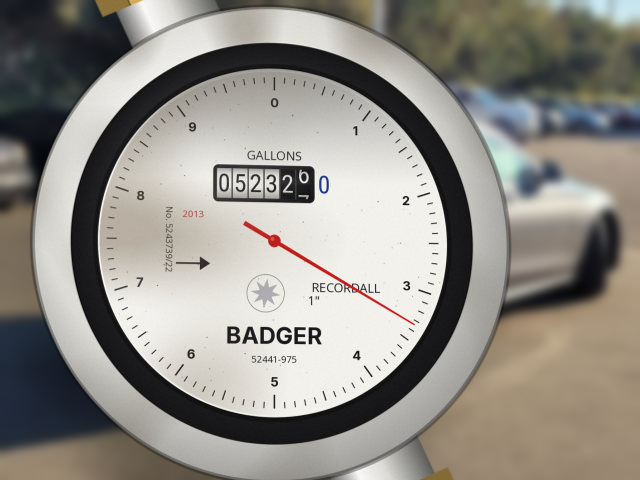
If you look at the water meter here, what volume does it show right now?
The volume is 523263.3 gal
